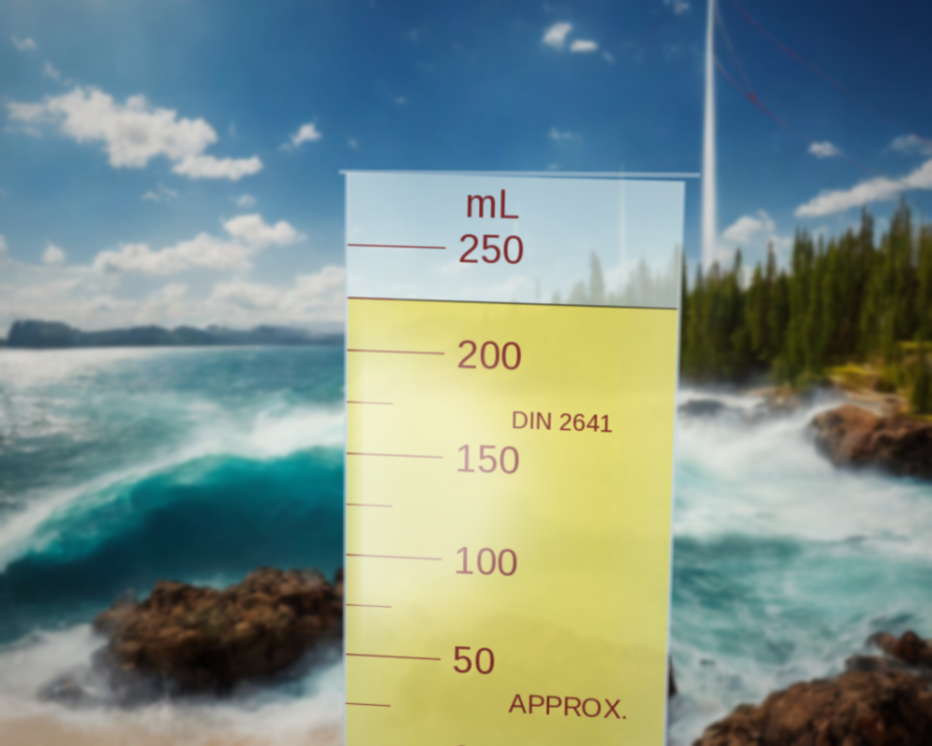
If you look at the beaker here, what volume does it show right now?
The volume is 225 mL
